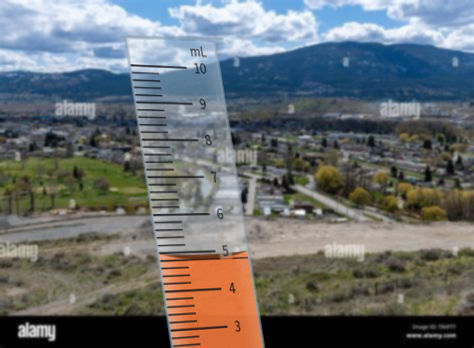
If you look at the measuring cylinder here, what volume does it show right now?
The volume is 4.8 mL
